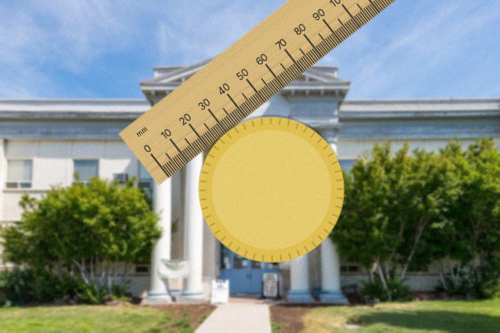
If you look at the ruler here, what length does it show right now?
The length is 60 mm
